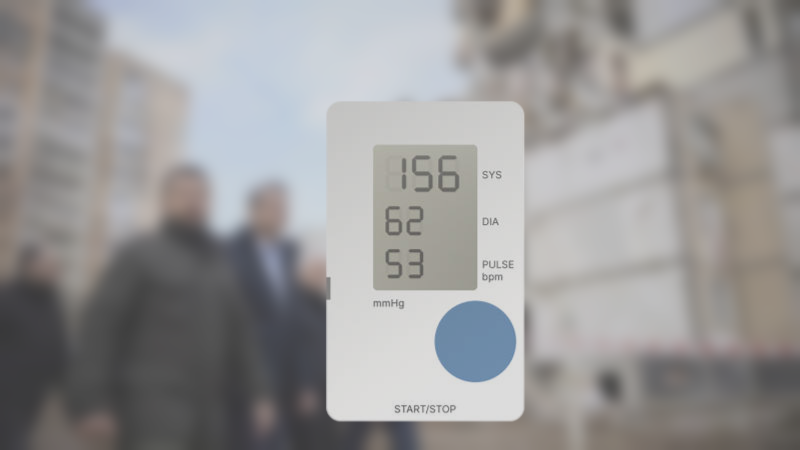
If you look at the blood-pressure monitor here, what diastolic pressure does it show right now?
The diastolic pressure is 62 mmHg
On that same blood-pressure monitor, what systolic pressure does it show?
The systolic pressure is 156 mmHg
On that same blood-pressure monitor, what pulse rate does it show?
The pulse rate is 53 bpm
